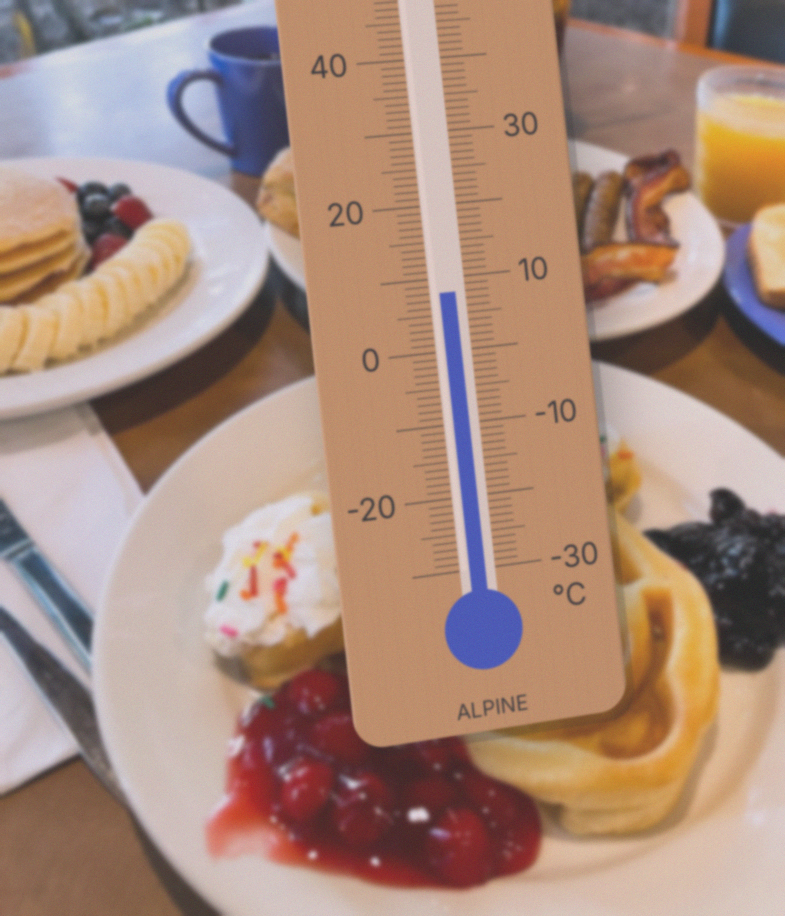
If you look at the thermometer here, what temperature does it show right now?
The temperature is 8 °C
